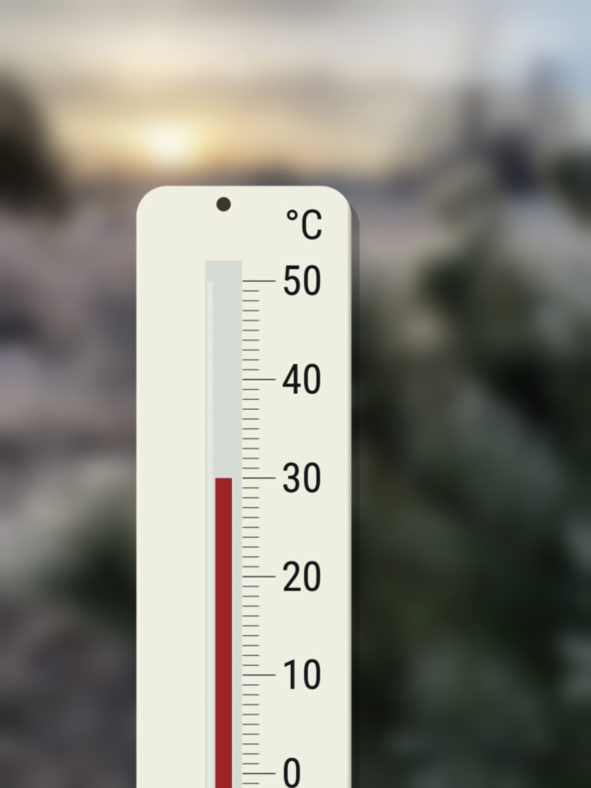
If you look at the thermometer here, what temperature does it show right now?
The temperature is 30 °C
